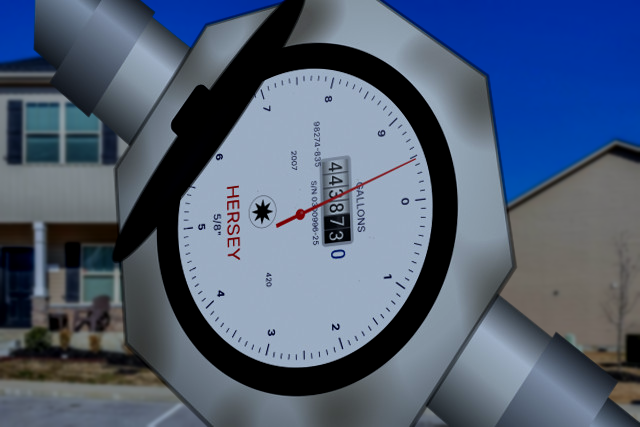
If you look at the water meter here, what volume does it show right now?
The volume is 4438729.5 gal
